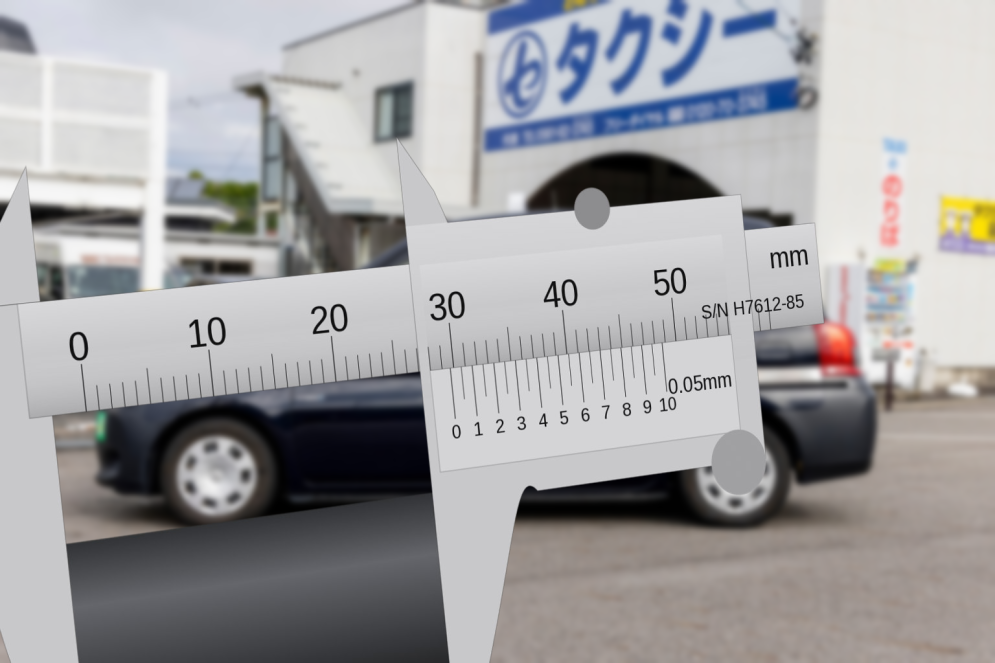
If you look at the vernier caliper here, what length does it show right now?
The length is 29.7 mm
